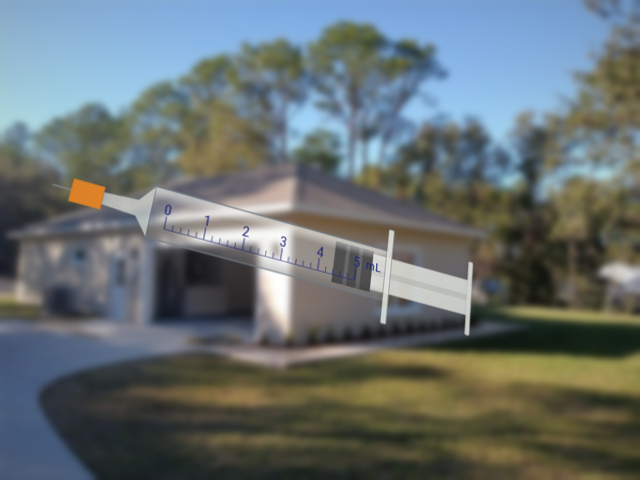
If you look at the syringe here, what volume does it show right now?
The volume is 4.4 mL
